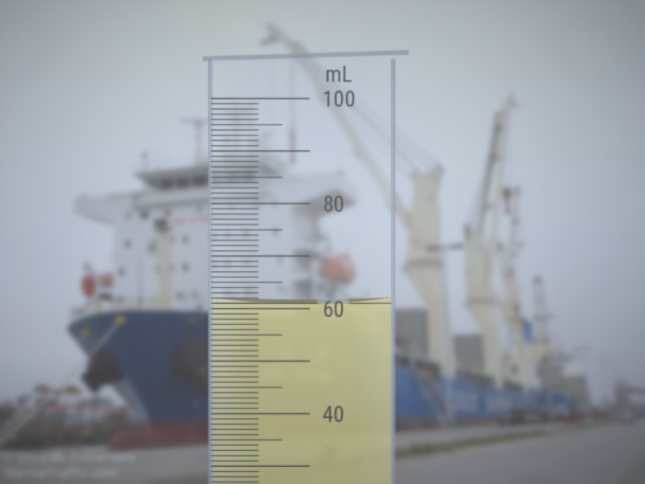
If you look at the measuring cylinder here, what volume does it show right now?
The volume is 61 mL
